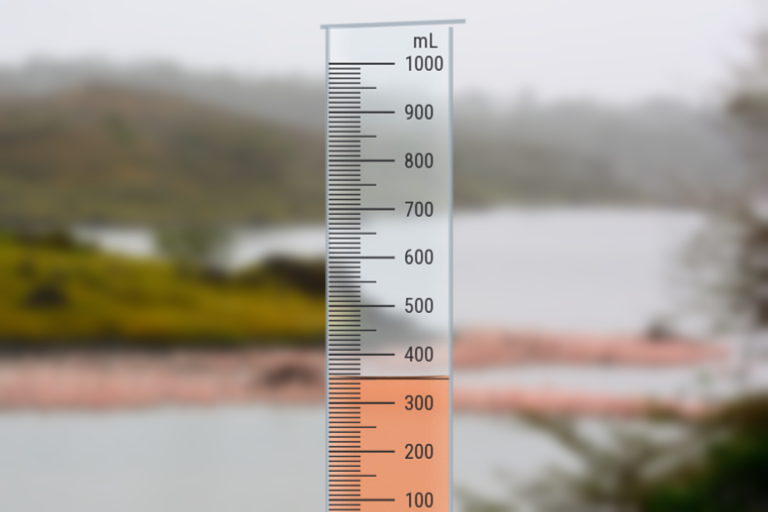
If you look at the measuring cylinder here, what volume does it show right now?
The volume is 350 mL
